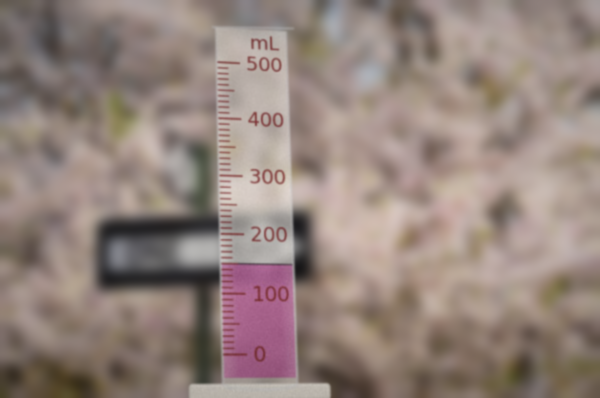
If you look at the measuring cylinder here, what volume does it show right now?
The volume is 150 mL
